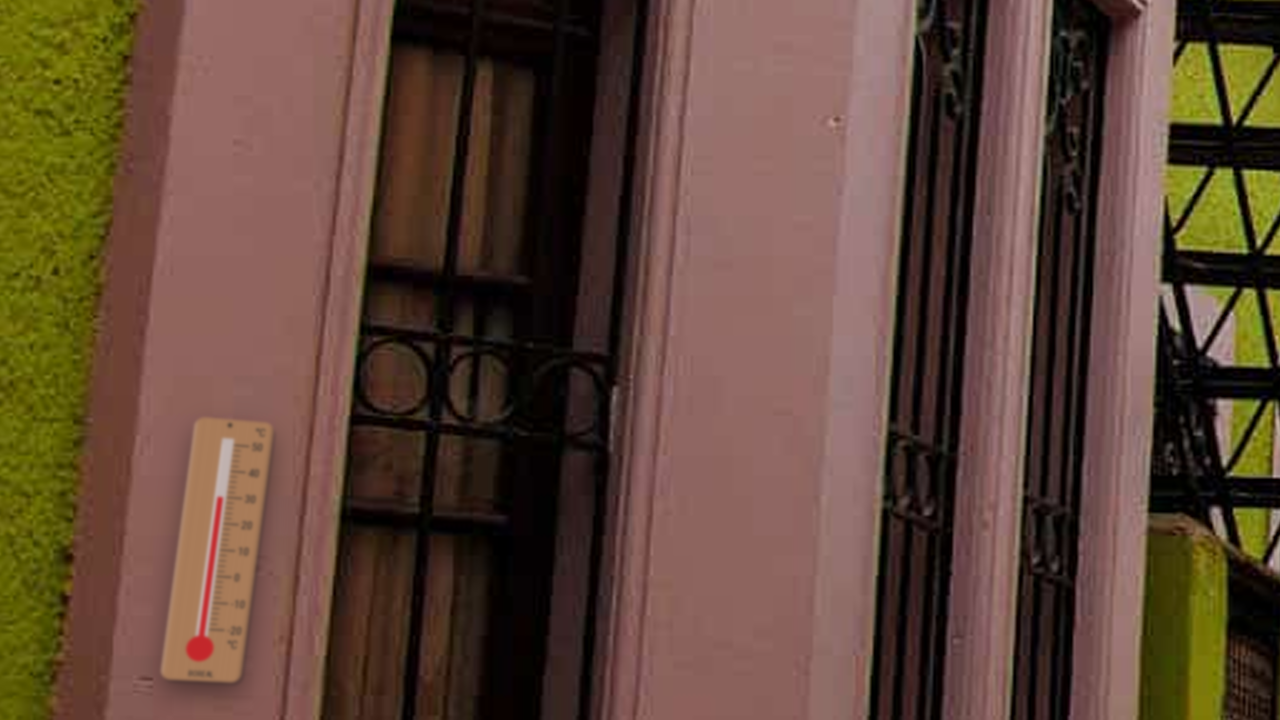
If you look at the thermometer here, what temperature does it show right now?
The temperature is 30 °C
